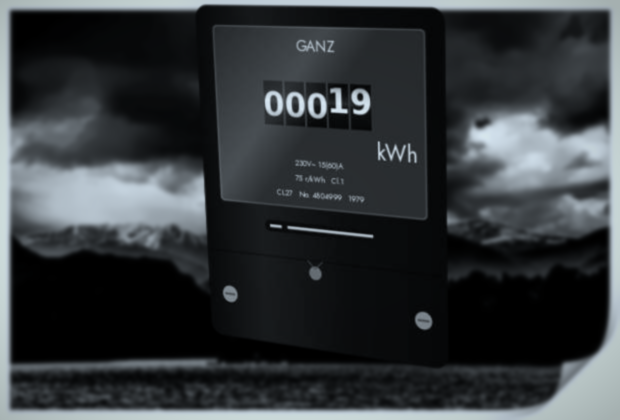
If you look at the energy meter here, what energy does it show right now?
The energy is 19 kWh
